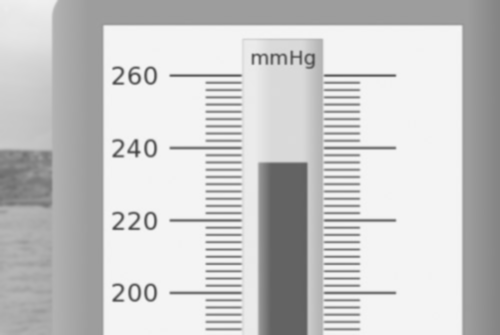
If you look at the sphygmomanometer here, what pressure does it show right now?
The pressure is 236 mmHg
